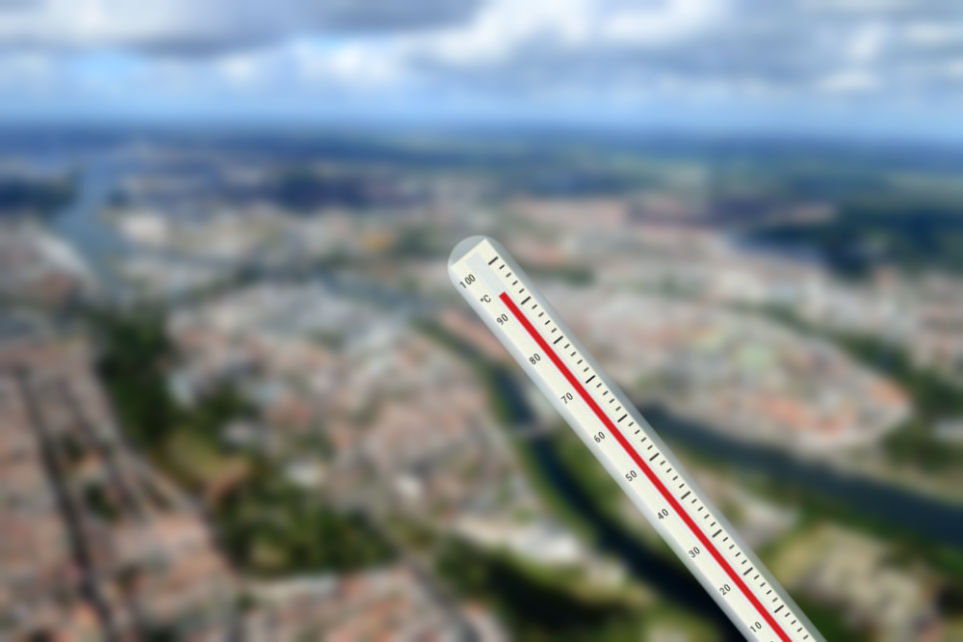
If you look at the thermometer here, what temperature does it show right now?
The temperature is 94 °C
